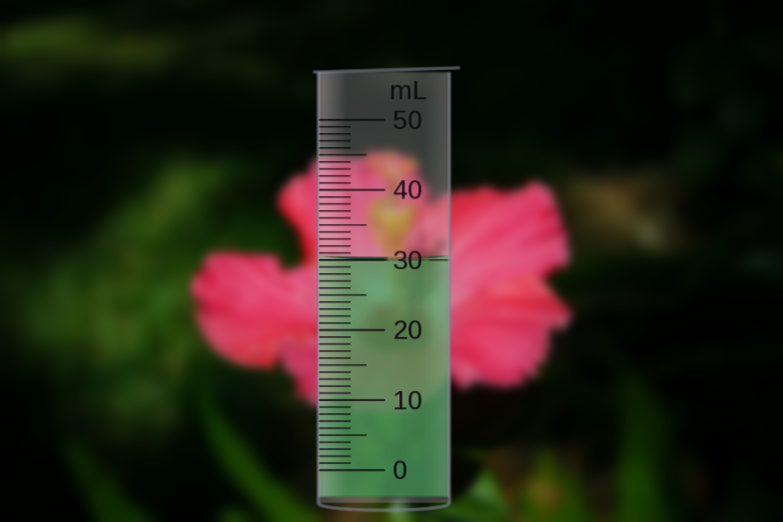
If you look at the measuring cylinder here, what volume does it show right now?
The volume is 30 mL
